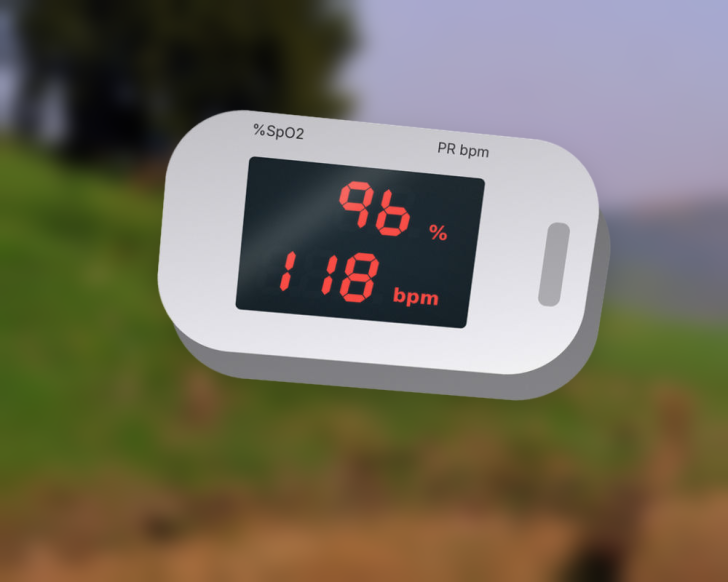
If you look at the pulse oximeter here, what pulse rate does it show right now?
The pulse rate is 118 bpm
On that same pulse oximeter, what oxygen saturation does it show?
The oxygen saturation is 96 %
